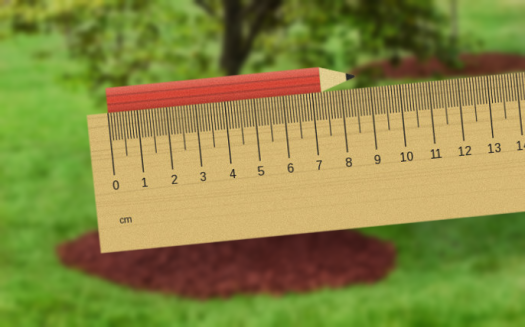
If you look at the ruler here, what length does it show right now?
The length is 8.5 cm
